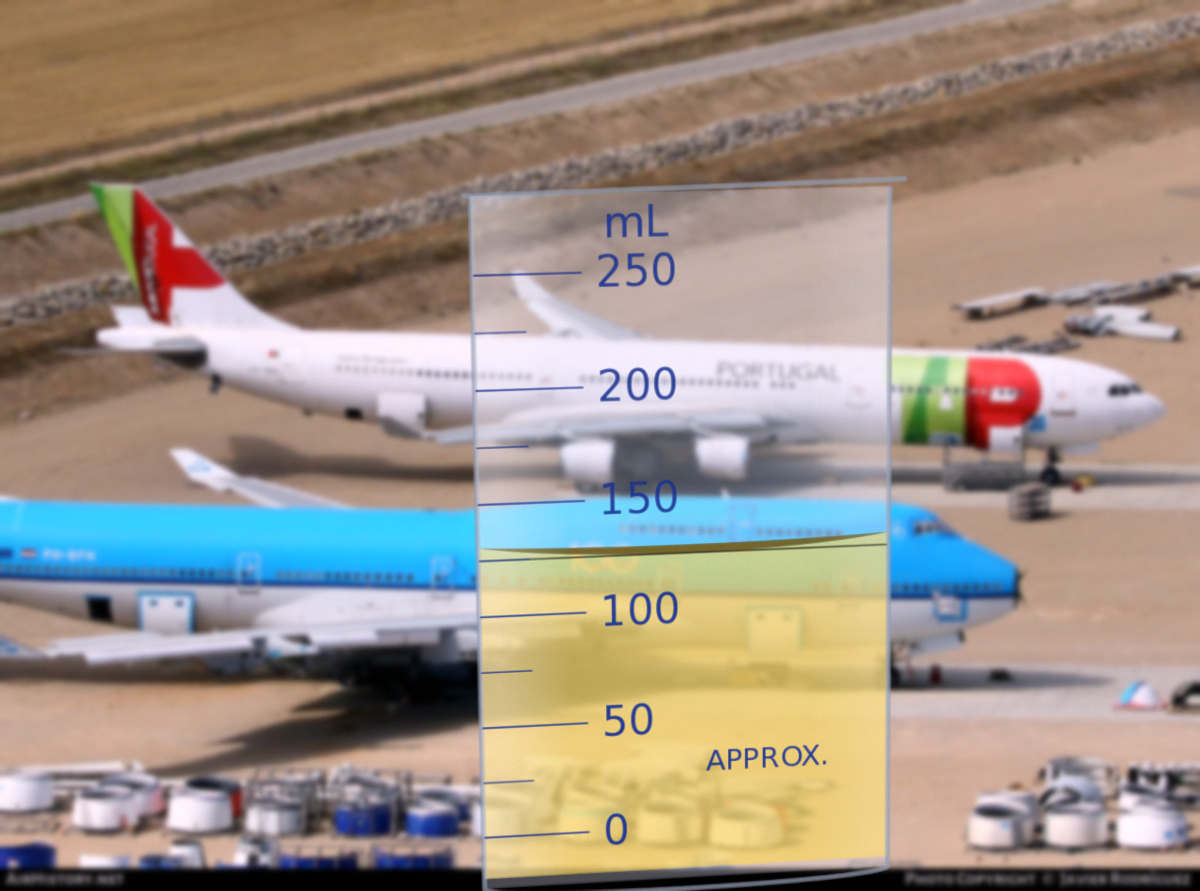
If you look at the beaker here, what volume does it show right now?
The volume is 125 mL
